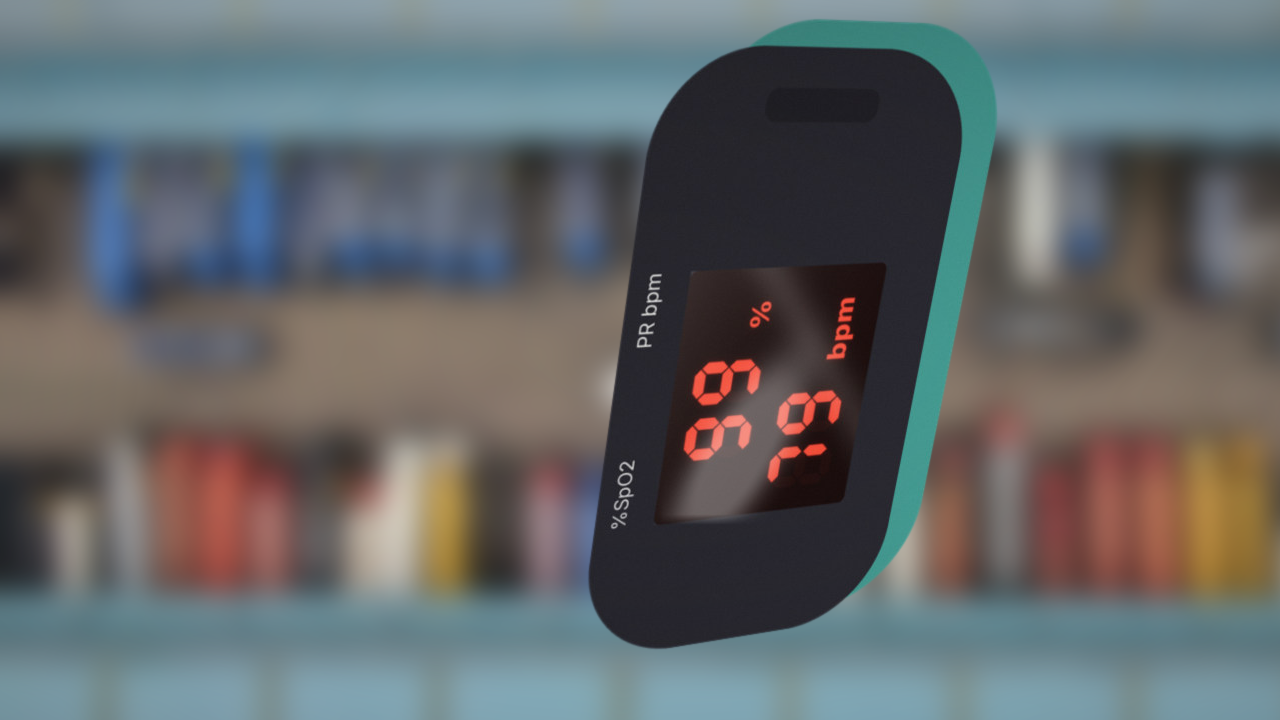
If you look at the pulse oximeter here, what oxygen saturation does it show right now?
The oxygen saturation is 99 %
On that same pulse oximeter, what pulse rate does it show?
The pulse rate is 79 bpm
